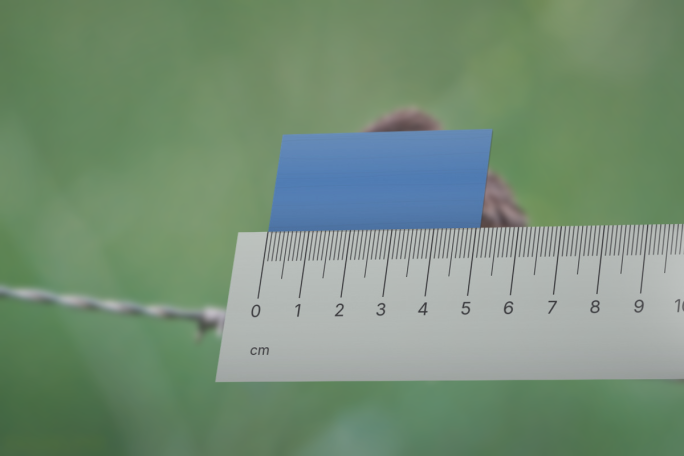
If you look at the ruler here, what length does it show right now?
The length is 5.1 cm
